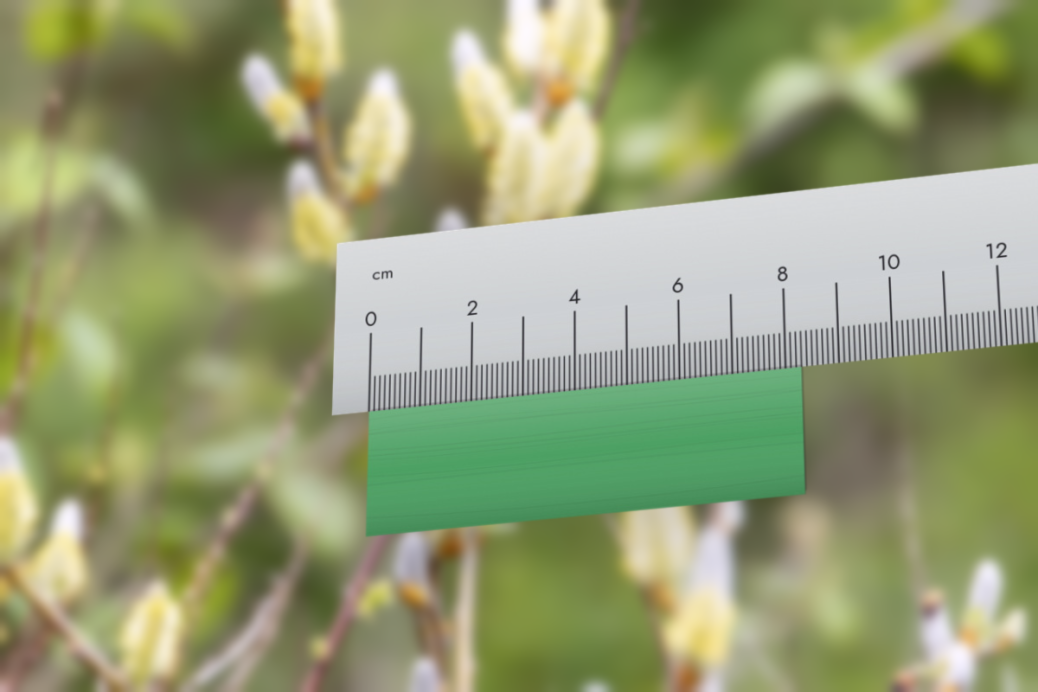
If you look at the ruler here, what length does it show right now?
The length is 8.3 cm
